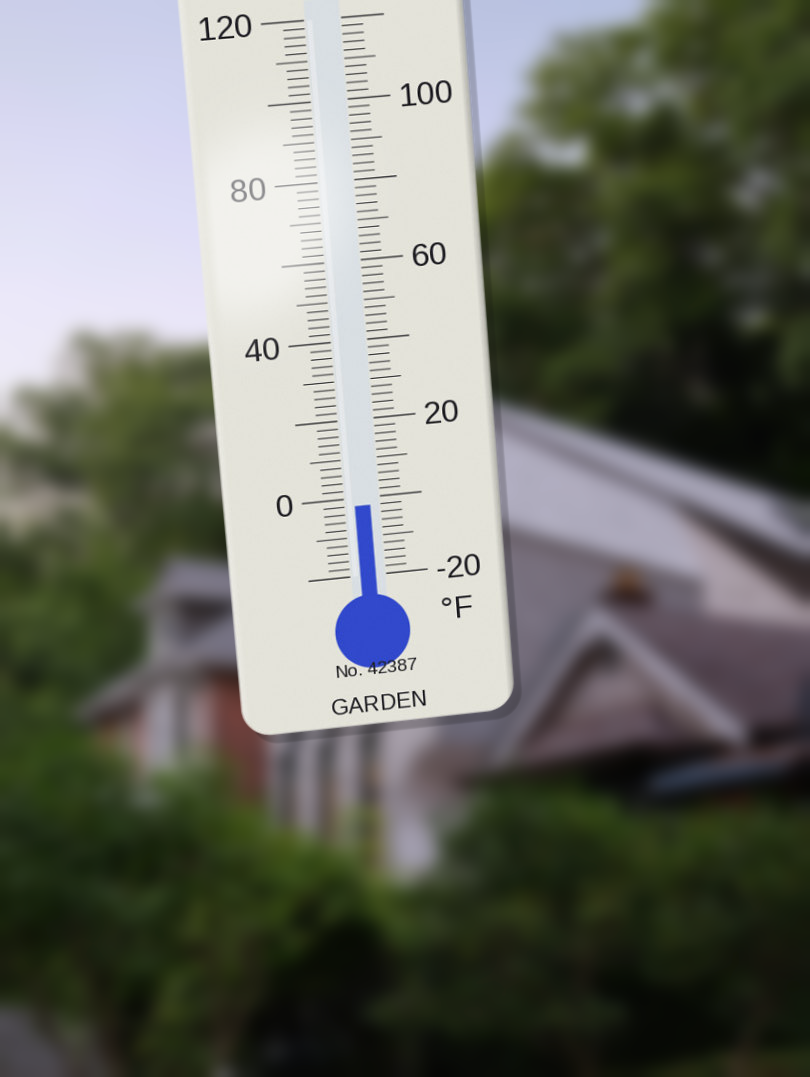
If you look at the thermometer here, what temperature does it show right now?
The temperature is -2 °F
